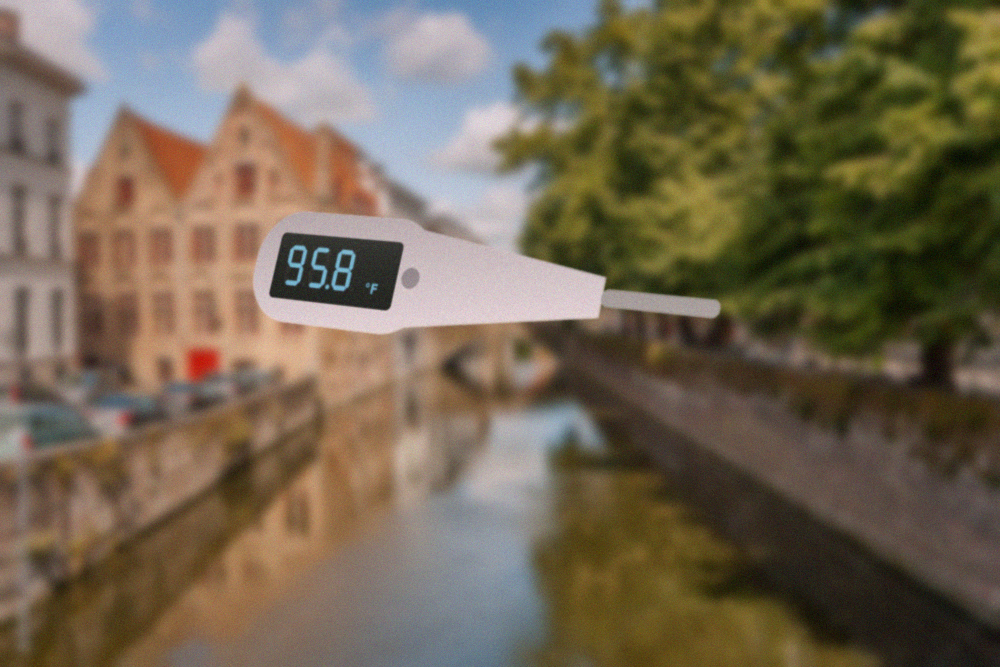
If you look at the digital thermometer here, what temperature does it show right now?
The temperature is 95.8 °F
